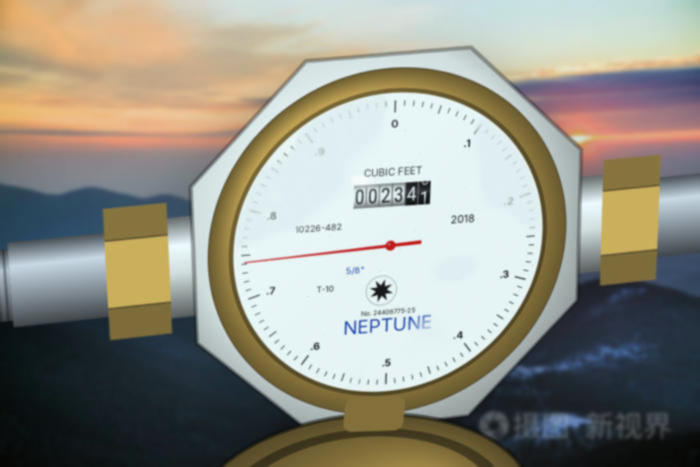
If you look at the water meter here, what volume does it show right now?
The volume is 2340.74 ft³
